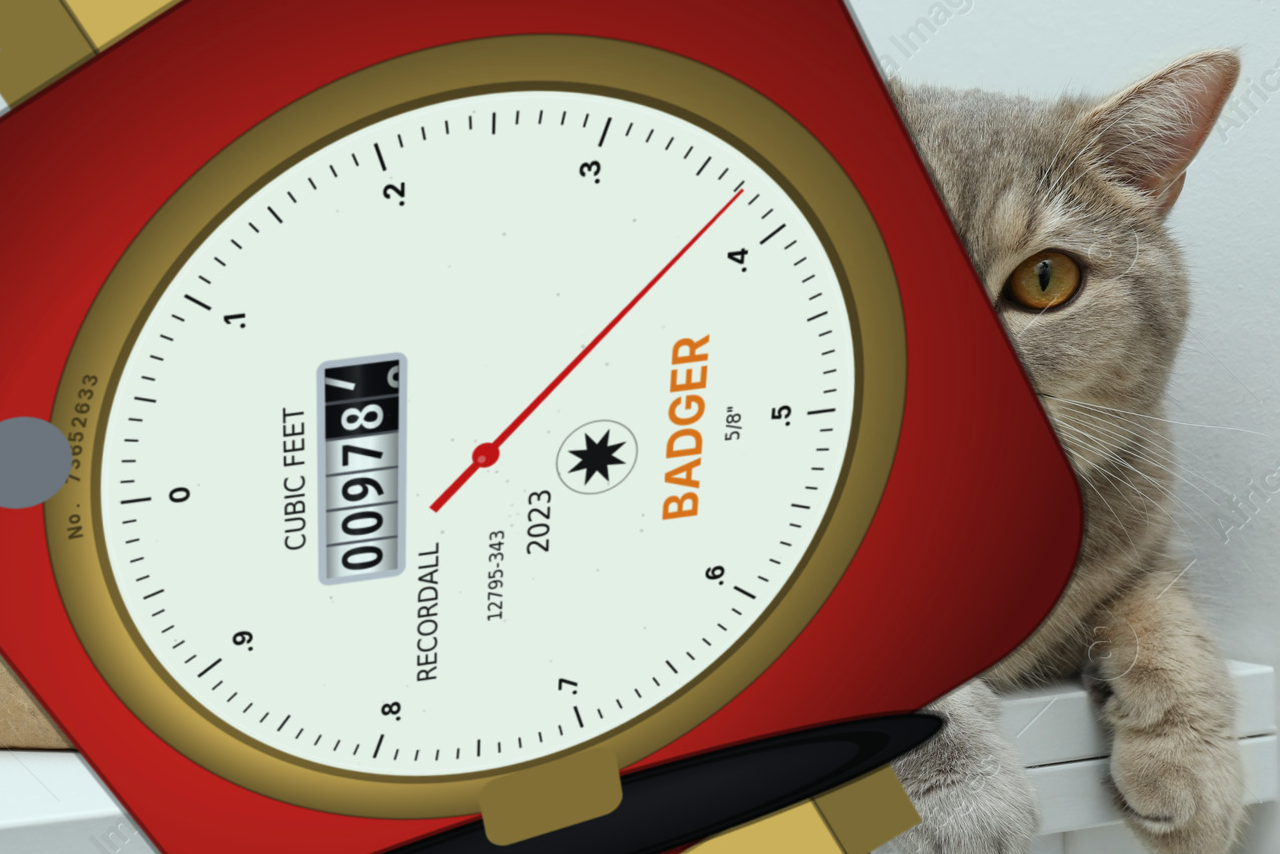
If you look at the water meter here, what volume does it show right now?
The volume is 9787.37 ft³
